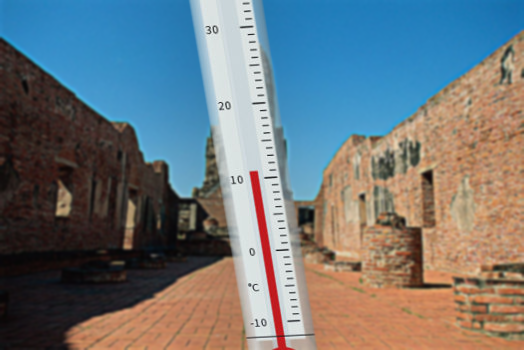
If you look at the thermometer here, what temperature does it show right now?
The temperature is 11 °C
